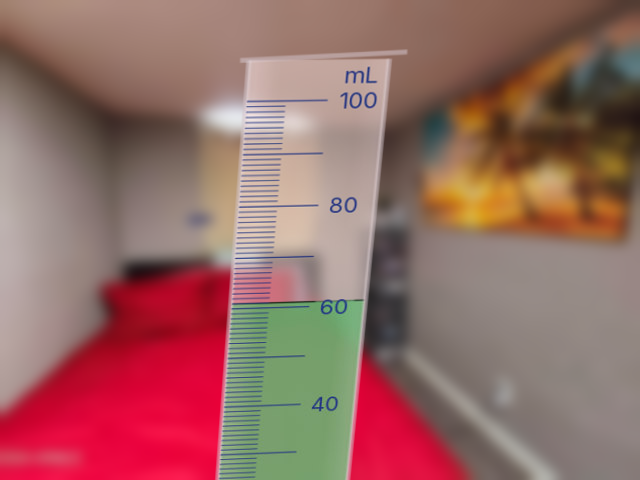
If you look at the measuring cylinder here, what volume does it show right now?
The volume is 61 mL
